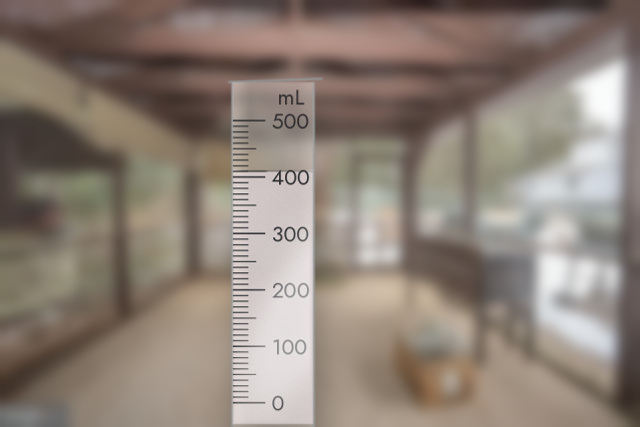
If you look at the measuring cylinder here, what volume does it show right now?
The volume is 410 mL
